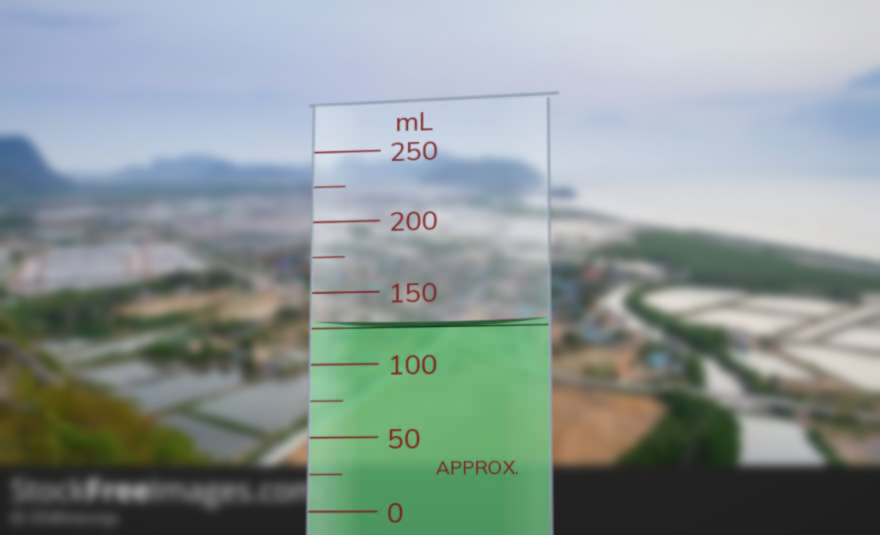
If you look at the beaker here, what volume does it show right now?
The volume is 125 mL
